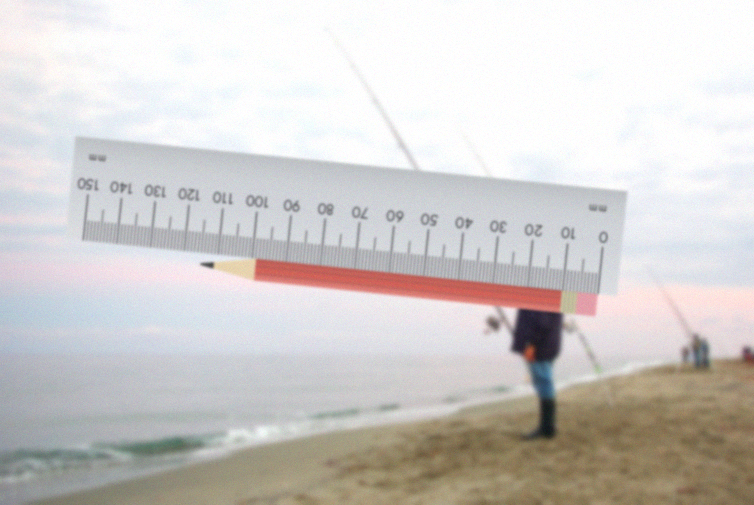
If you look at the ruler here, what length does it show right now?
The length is 115 mm
